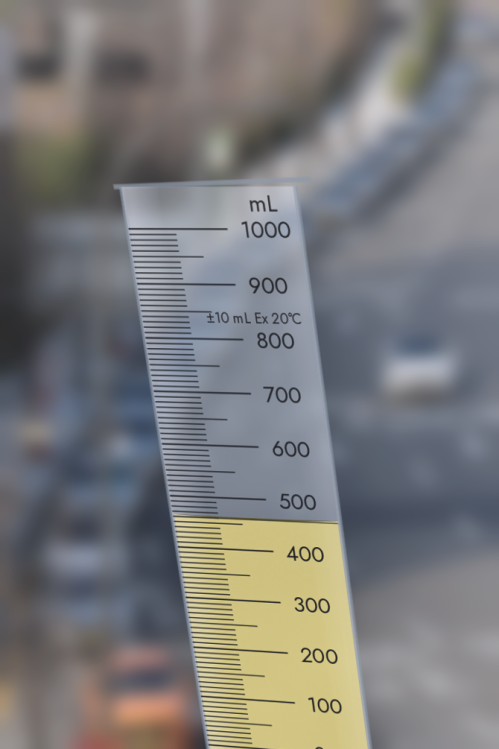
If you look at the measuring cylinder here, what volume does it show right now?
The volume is 460 mL
